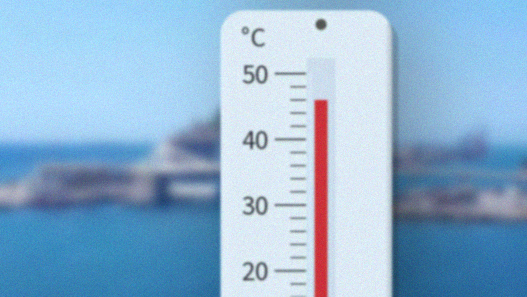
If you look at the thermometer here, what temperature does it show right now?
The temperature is 46 °C
